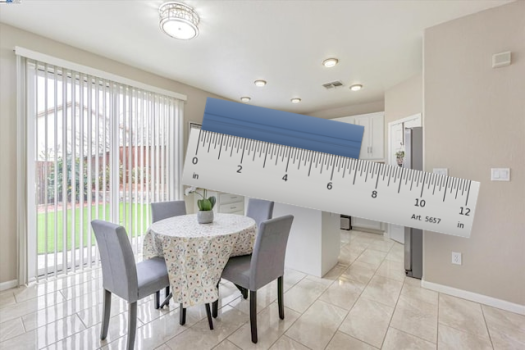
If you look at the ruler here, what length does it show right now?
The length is 7 in
